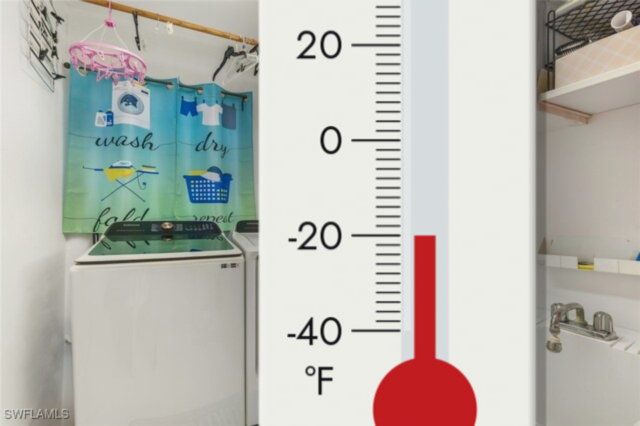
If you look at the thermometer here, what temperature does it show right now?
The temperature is -20 °F
